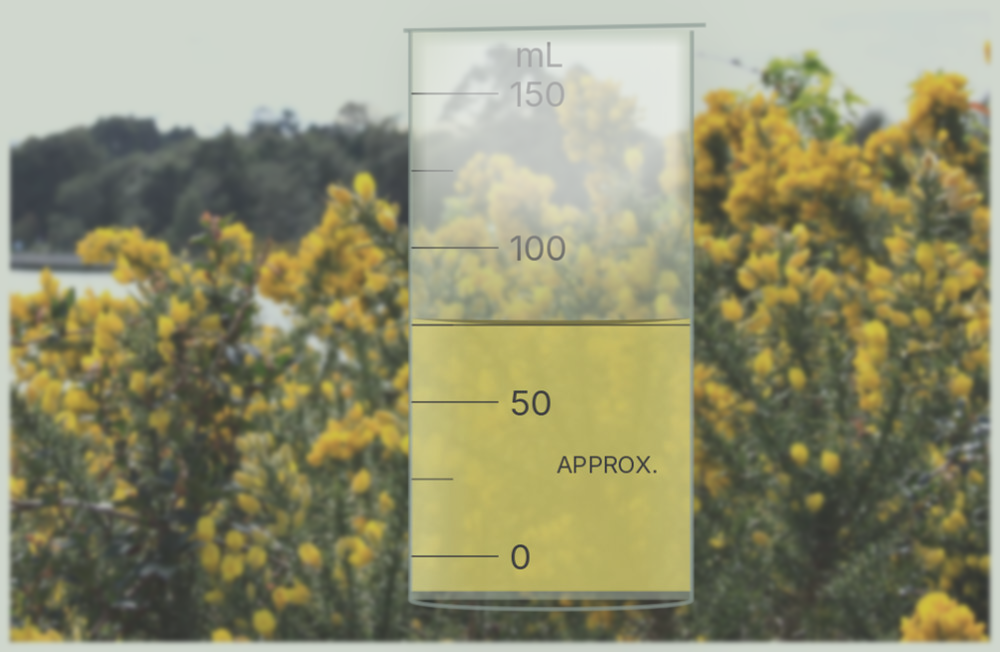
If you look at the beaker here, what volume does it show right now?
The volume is 75 mL
